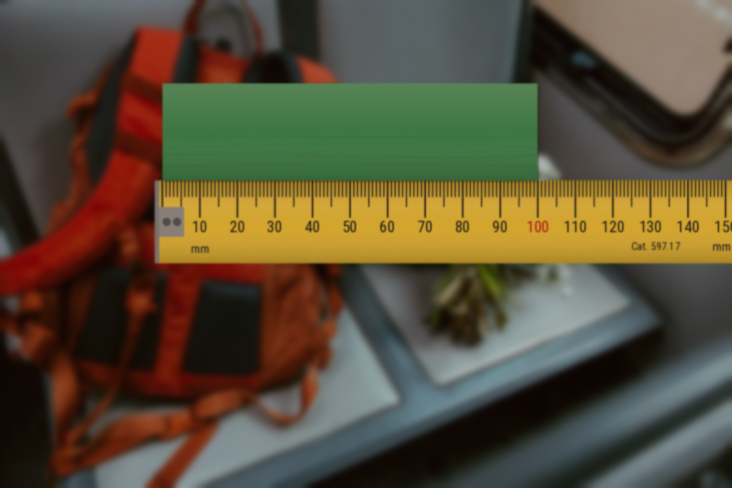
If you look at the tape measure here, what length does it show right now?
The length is 100 mm
